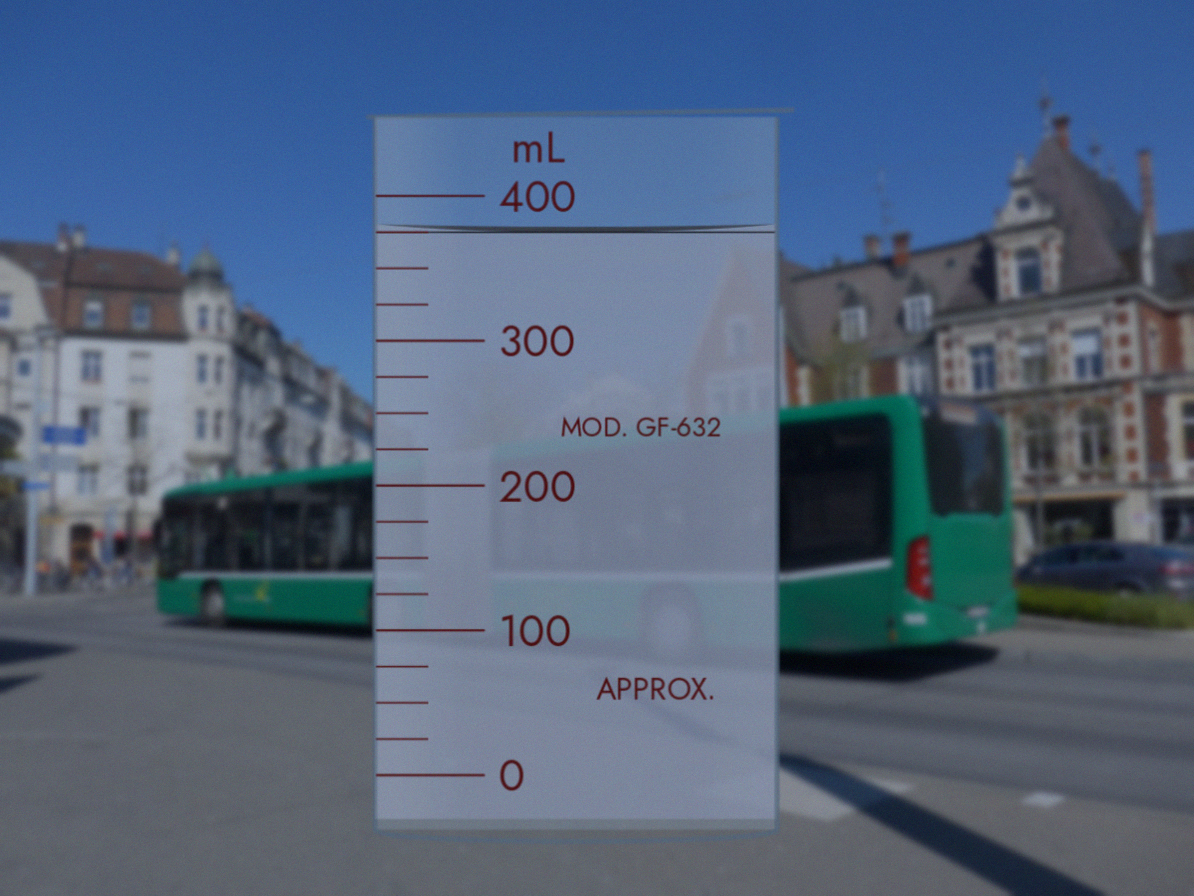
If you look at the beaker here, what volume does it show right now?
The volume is 375 mL
